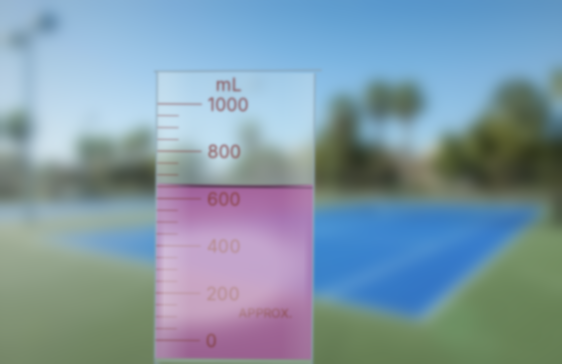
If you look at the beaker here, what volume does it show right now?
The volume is 650 mL
